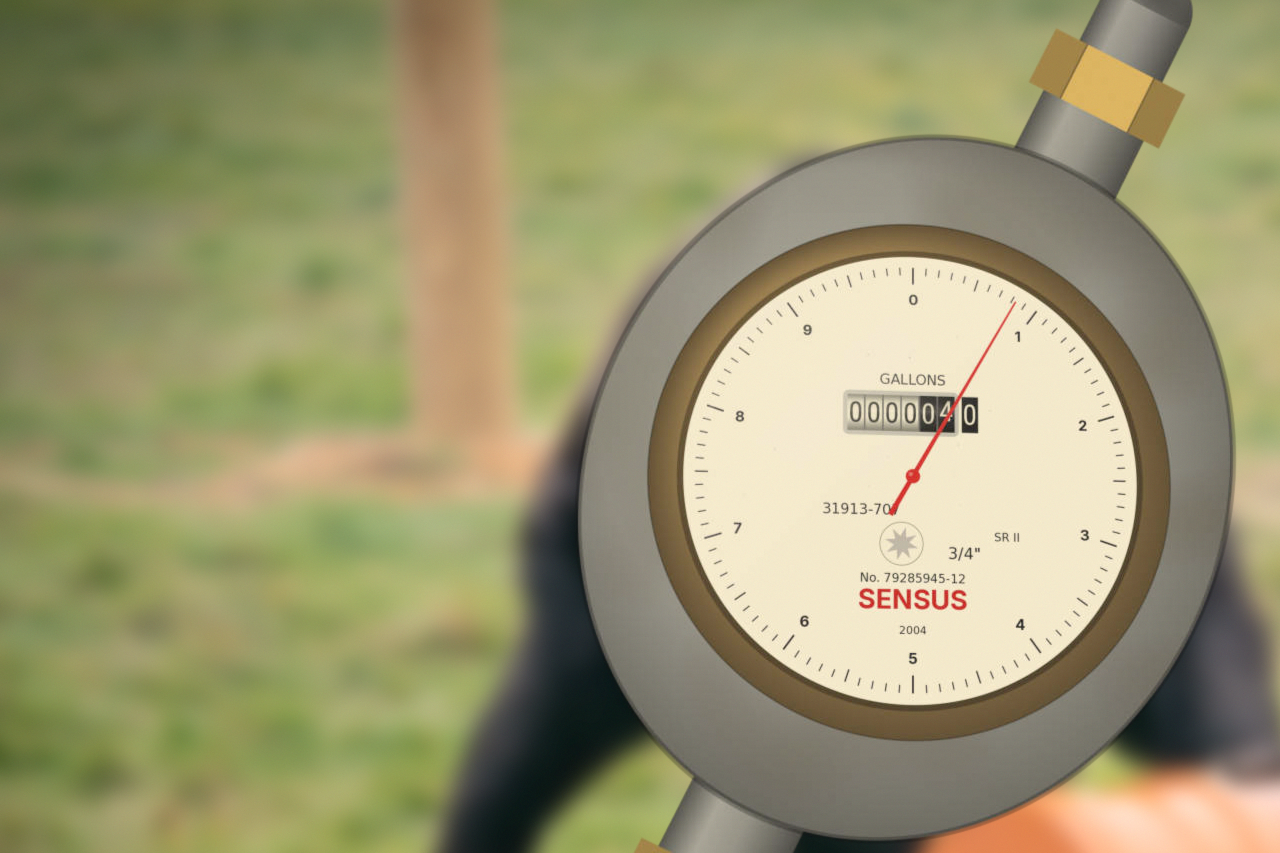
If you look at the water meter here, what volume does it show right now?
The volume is 40.8 gal
